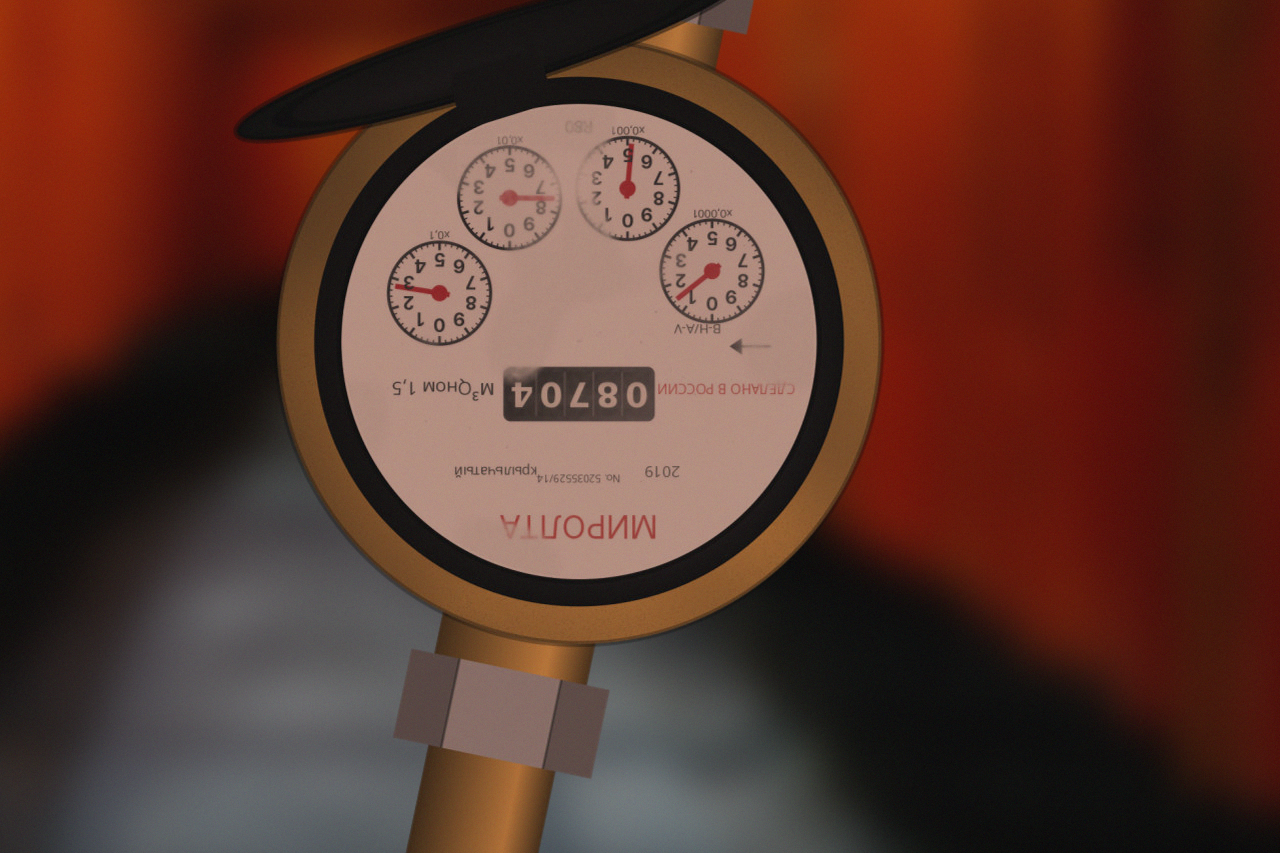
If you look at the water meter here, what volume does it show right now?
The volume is 8704.2751 m³
